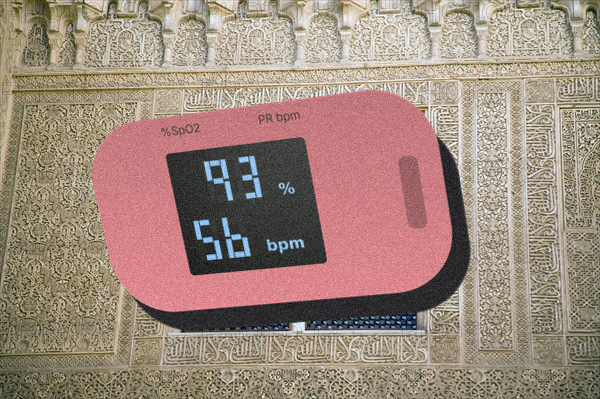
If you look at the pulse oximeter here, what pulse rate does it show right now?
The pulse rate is 56 bpm
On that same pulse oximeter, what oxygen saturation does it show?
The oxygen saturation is 93 %
